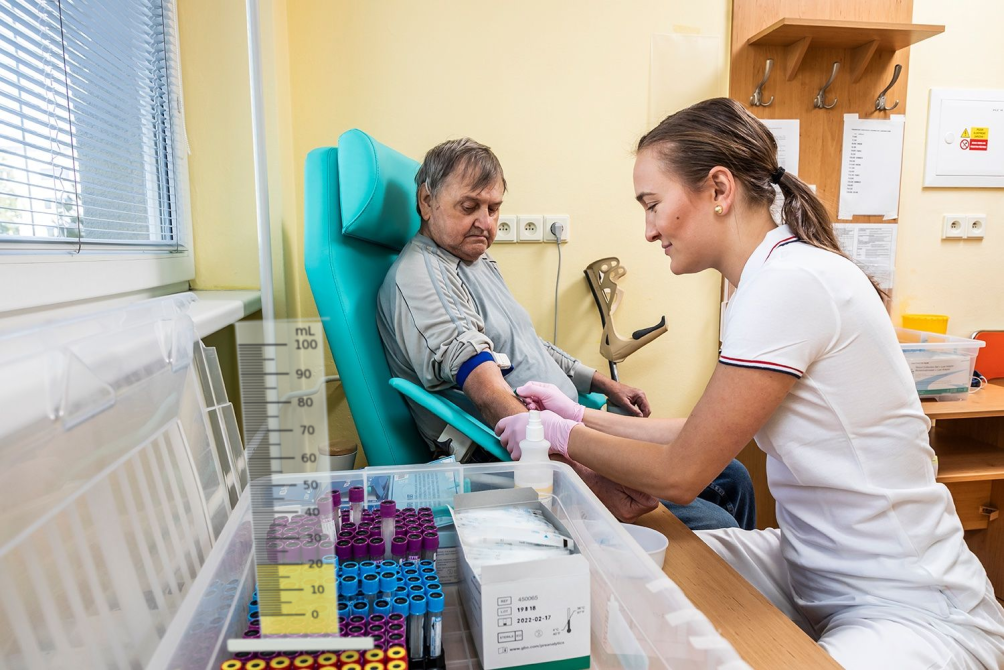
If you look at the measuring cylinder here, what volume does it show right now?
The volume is 20 mL
